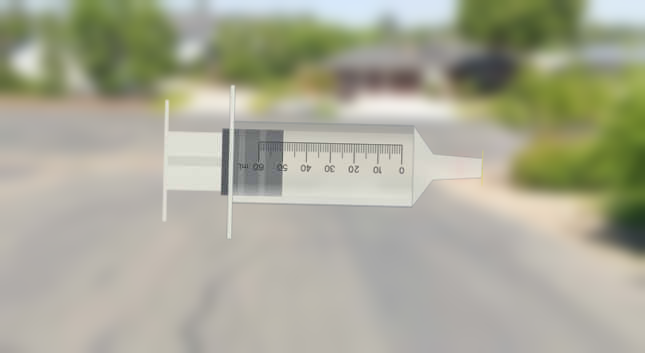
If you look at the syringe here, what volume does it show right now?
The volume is 50 mL
